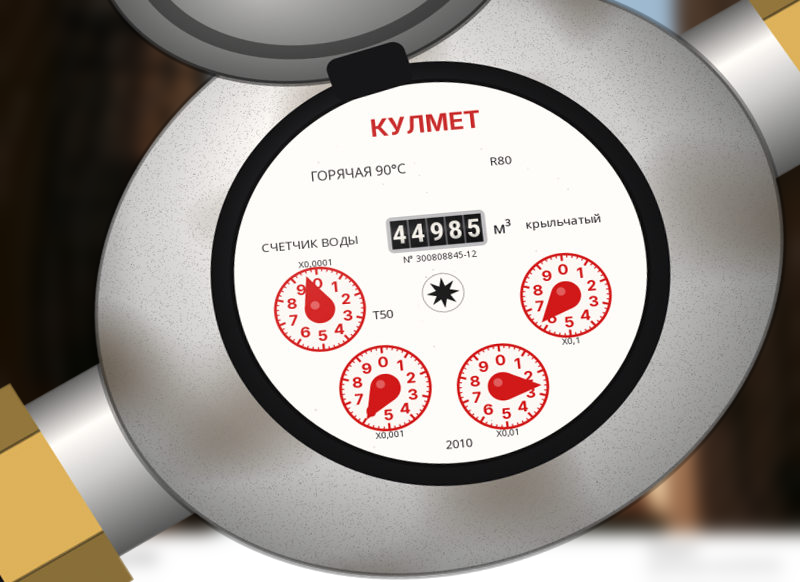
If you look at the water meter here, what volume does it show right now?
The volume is 44985.6259 m³
